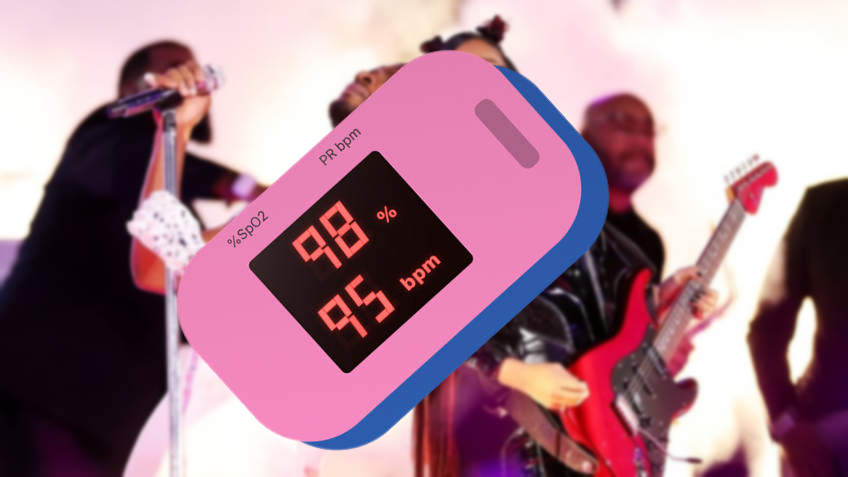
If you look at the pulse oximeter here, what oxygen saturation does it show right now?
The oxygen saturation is 98 %
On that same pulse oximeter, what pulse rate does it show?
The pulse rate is 95 bpm
